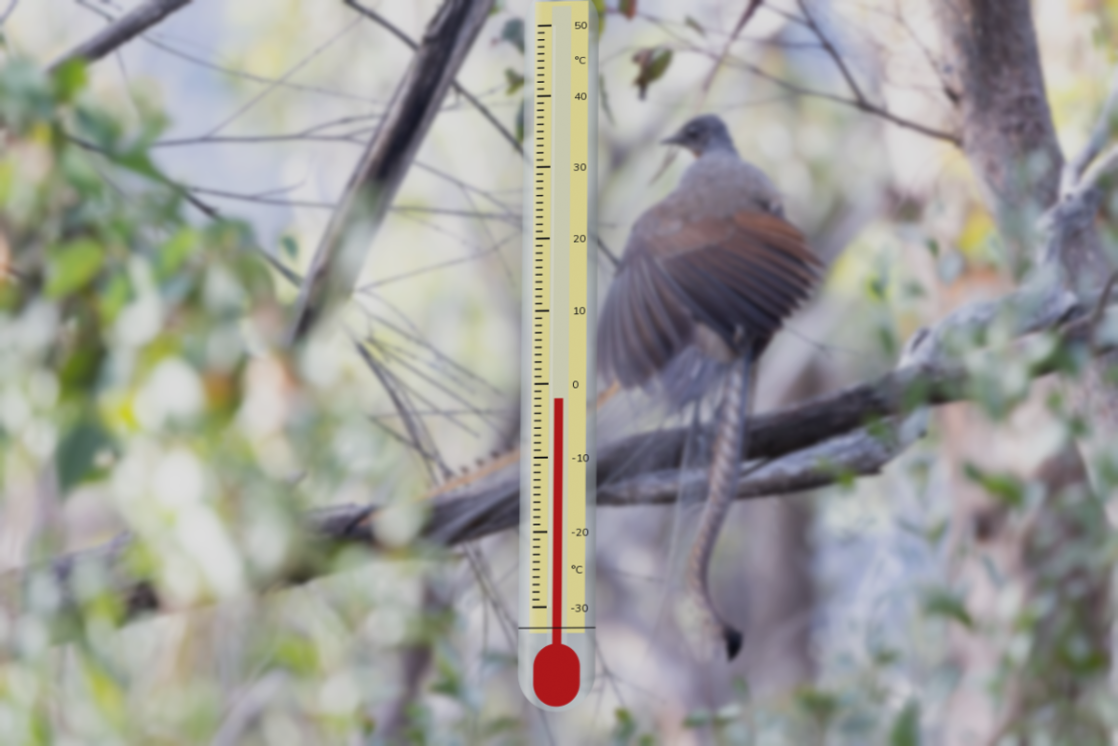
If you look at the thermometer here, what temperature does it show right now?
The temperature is -2 °C
